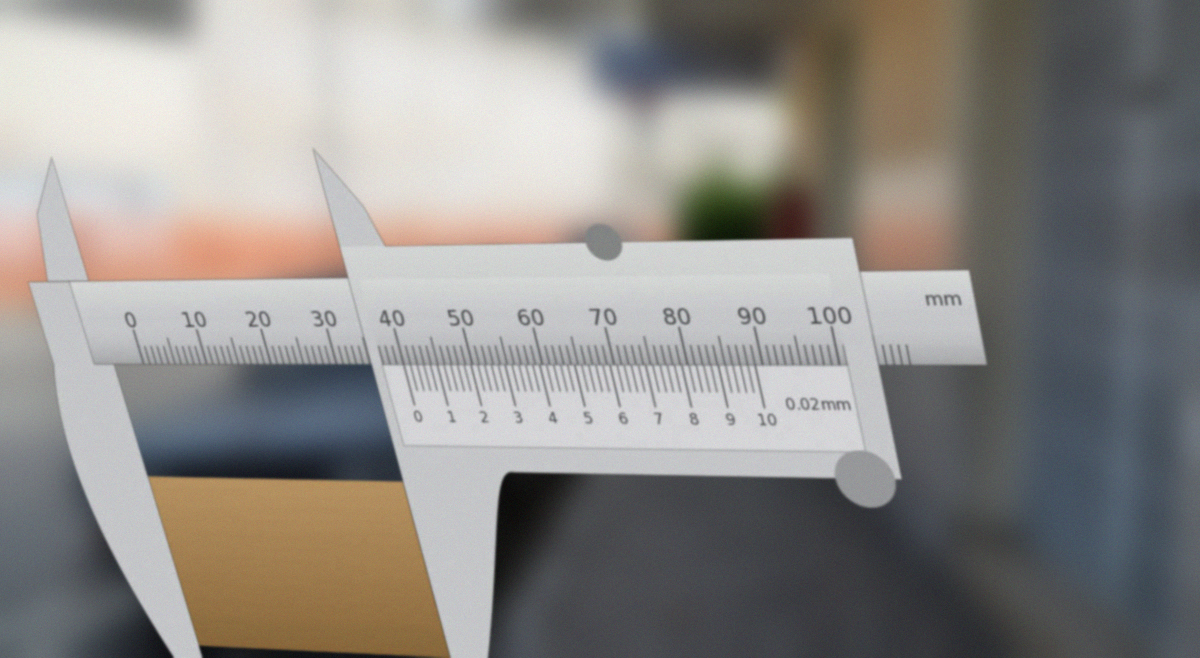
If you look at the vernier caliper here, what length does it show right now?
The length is 40.0 mm
